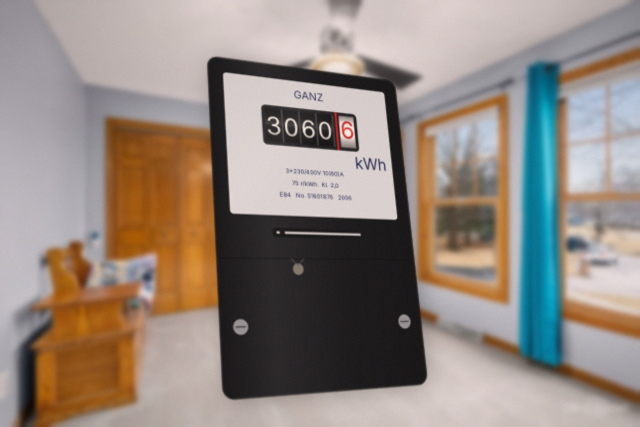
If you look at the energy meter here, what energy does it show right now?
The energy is 3060.6 kWh
